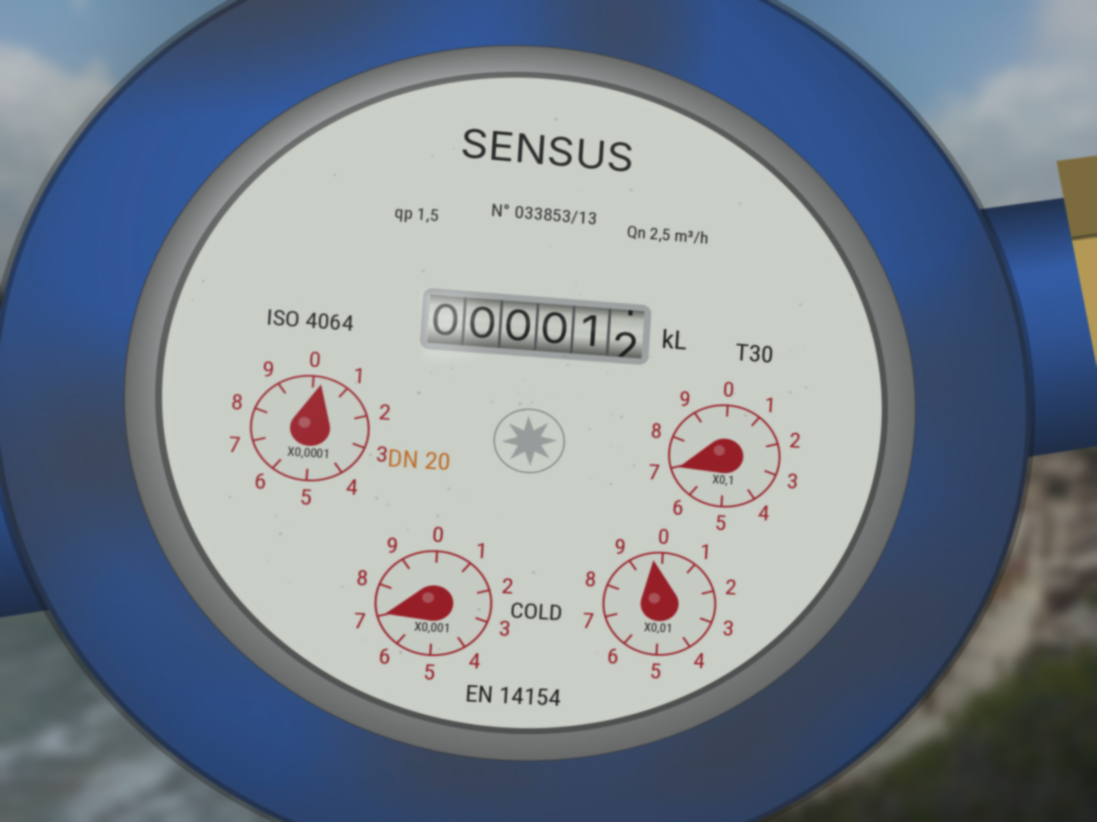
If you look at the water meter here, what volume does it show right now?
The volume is 11.6970 kL
